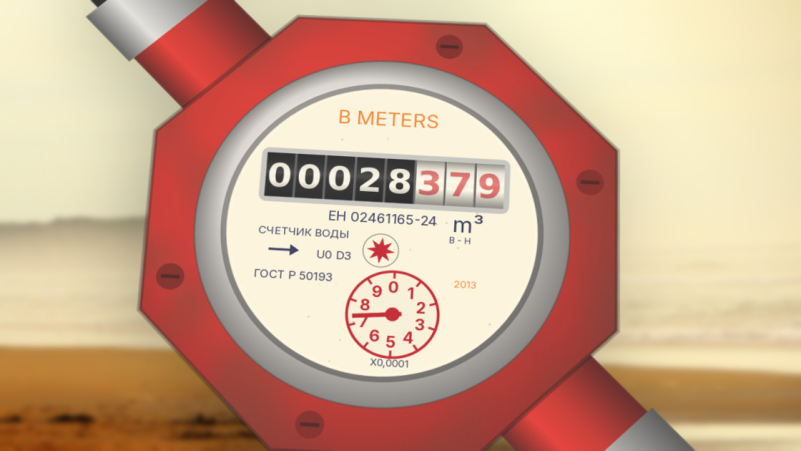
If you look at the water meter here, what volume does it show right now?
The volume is 28.3797 m³
